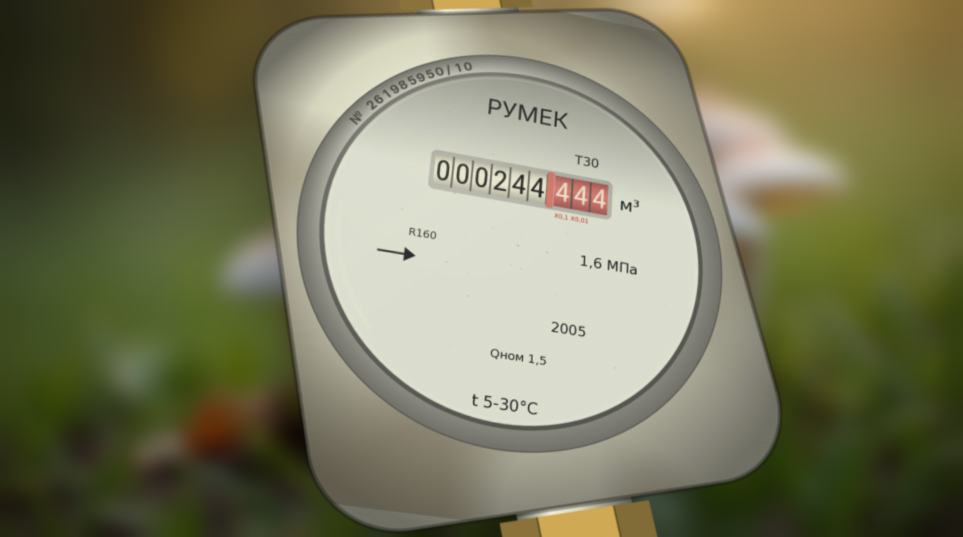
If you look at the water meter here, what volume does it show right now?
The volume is 244.444 m³
